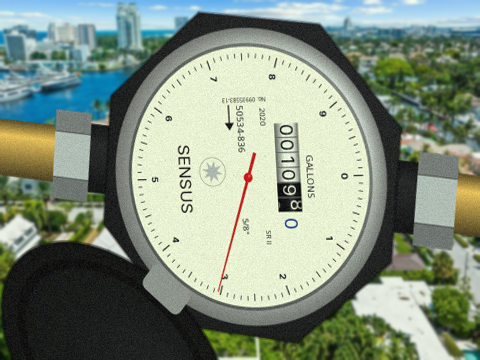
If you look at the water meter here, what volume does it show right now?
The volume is 10983.0 gal
